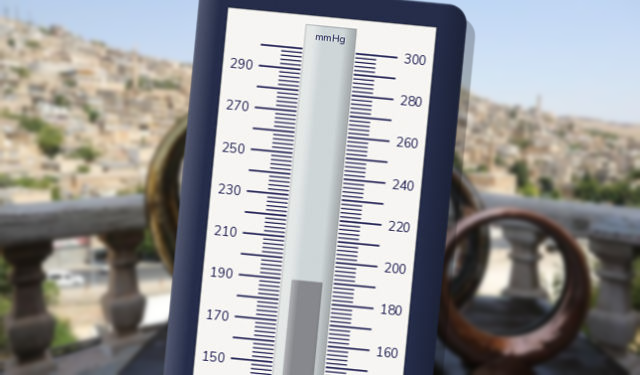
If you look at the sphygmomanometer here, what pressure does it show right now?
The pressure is 190 mmHg
